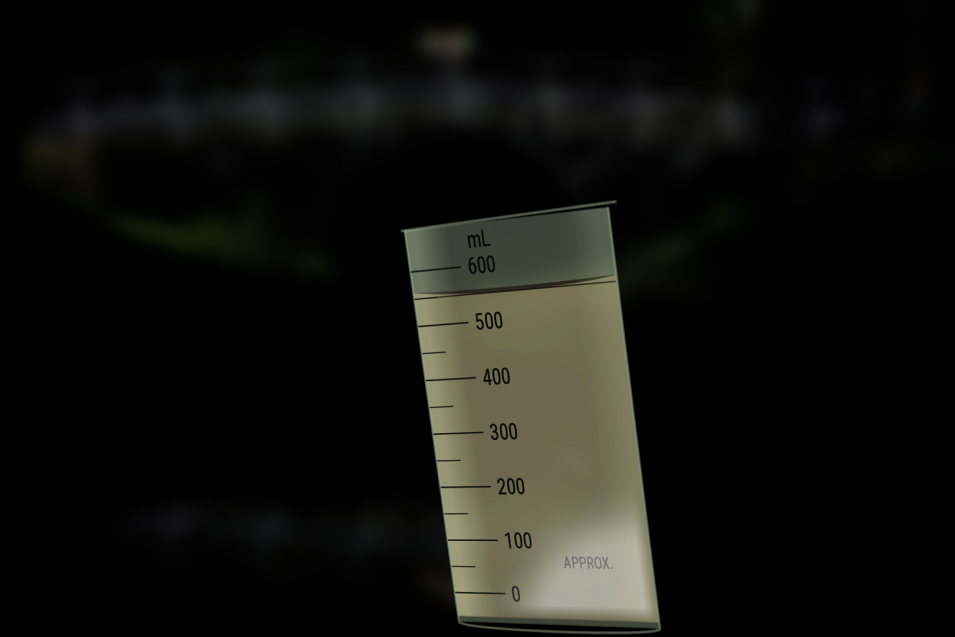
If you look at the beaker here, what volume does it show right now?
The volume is 550 mL
